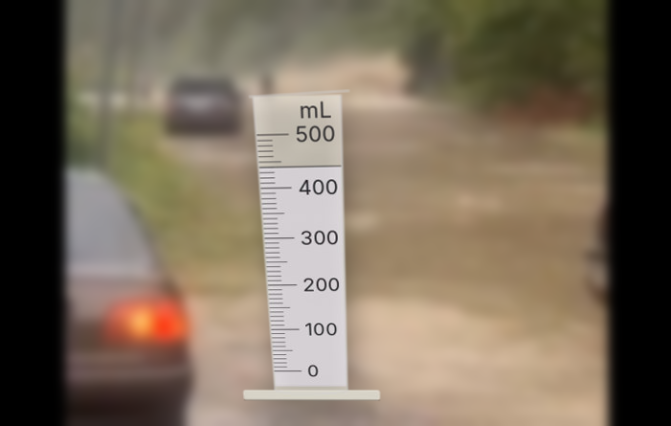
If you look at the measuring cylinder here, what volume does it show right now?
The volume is 440 mL
